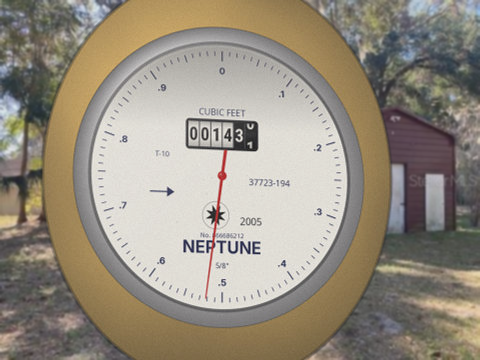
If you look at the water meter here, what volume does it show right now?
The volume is 1430.52 ft³
